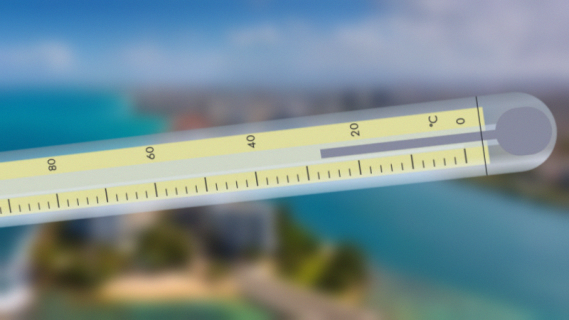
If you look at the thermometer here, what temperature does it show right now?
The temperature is 27 °C
